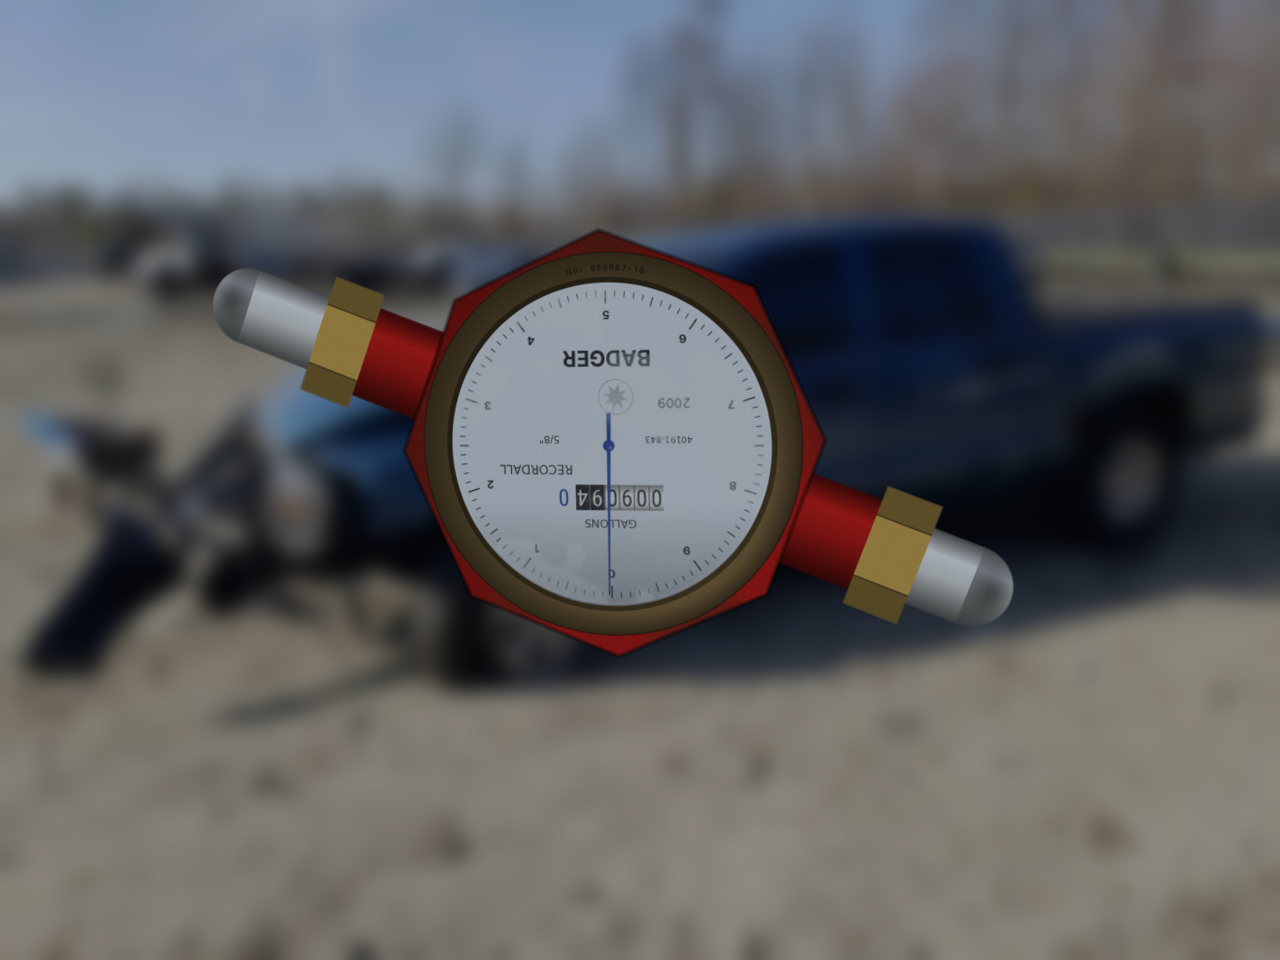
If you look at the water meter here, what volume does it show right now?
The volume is 90940.0 gal
